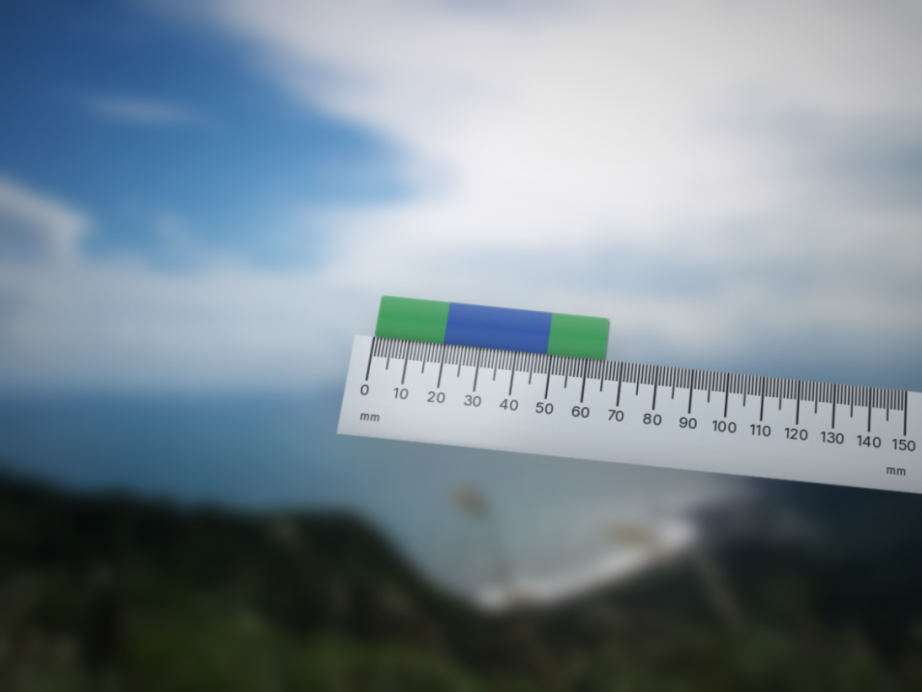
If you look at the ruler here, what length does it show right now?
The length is 65 mm
